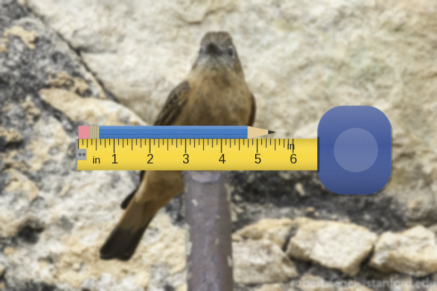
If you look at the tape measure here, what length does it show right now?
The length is 5.5 in
